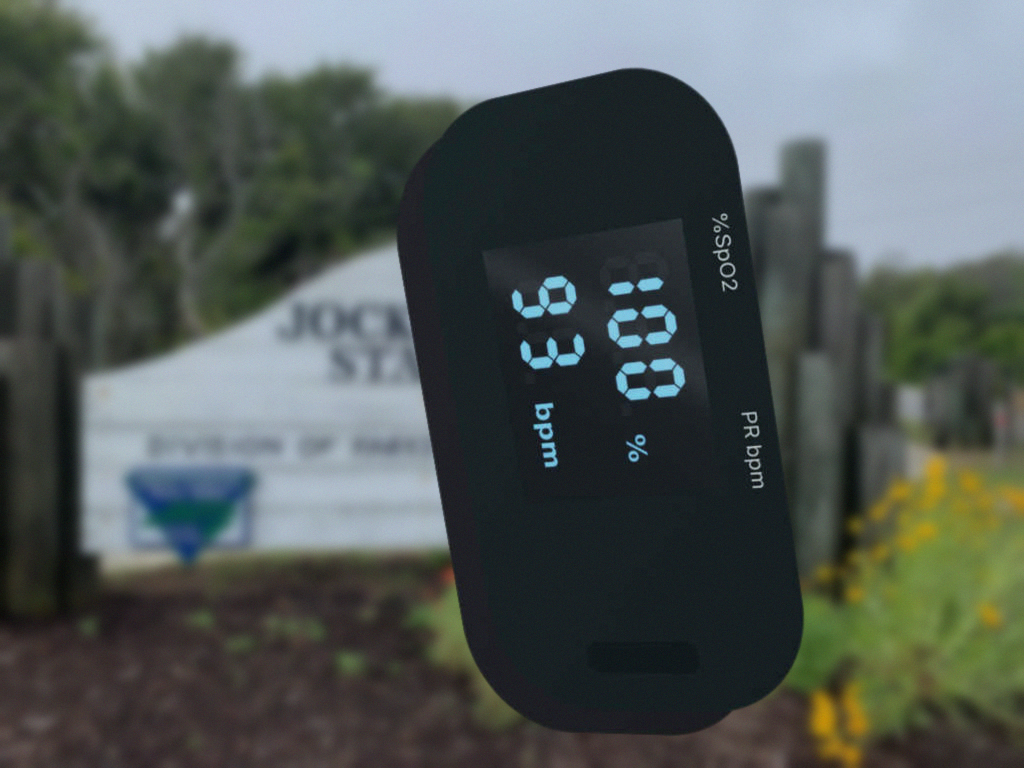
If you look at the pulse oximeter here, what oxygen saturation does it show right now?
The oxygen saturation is 100 %
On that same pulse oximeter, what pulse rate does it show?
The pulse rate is 93 bpm
